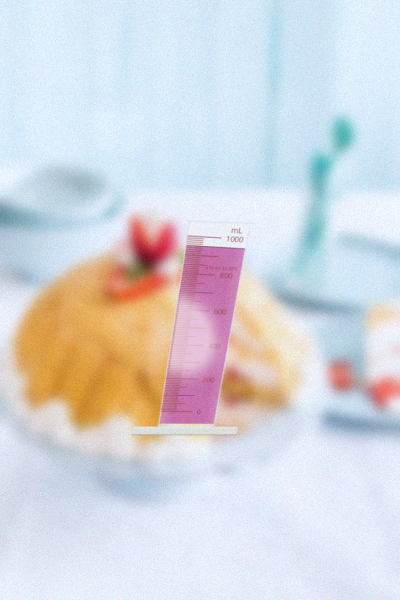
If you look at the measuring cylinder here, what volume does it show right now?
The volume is 950 mL
